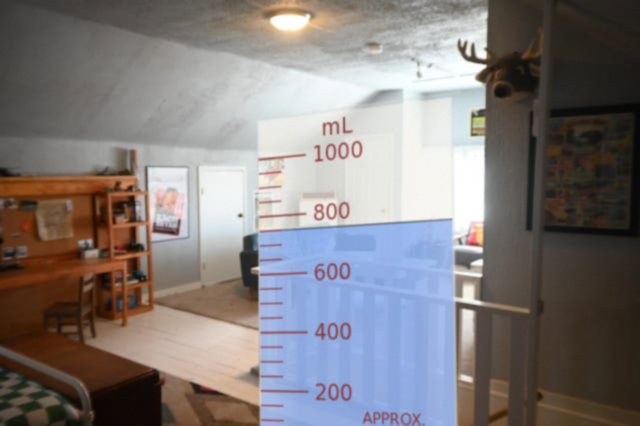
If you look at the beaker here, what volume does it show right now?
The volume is 750 mL
